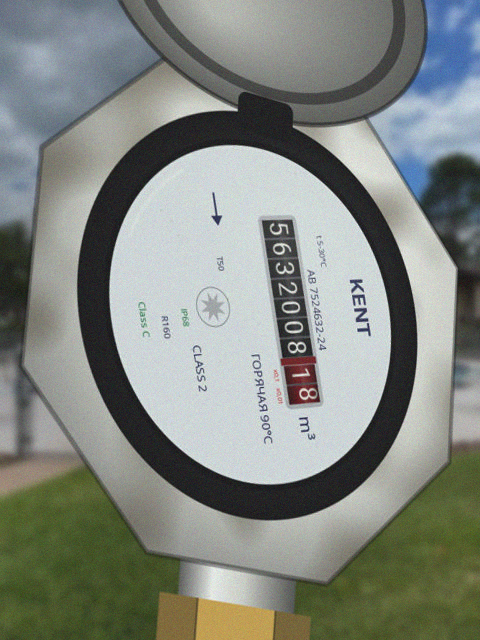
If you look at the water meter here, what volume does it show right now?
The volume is 5632008.18 m³
